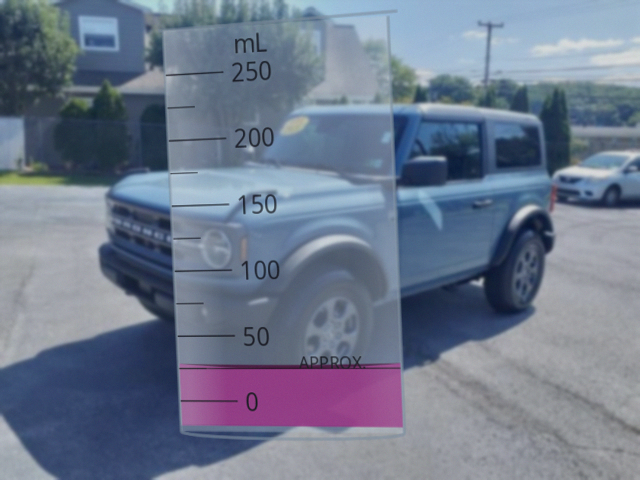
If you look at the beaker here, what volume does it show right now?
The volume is 25 mL
